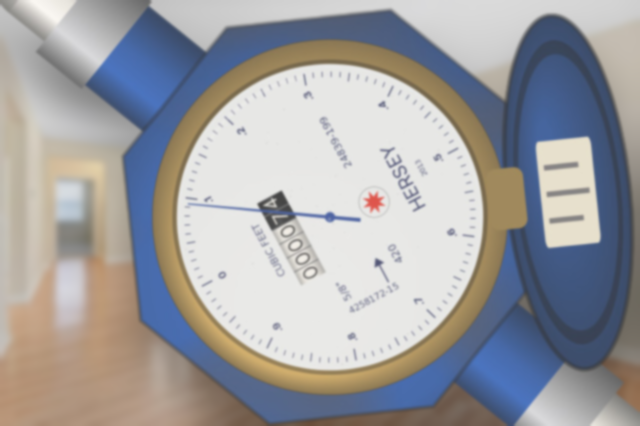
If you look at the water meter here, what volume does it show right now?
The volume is 74.09 ft³
